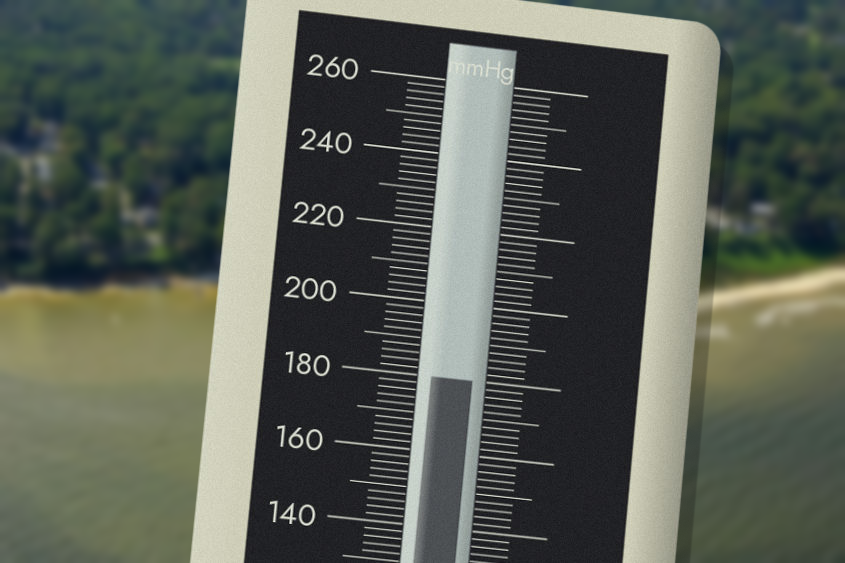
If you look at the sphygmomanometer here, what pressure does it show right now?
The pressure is 180 mmHg
